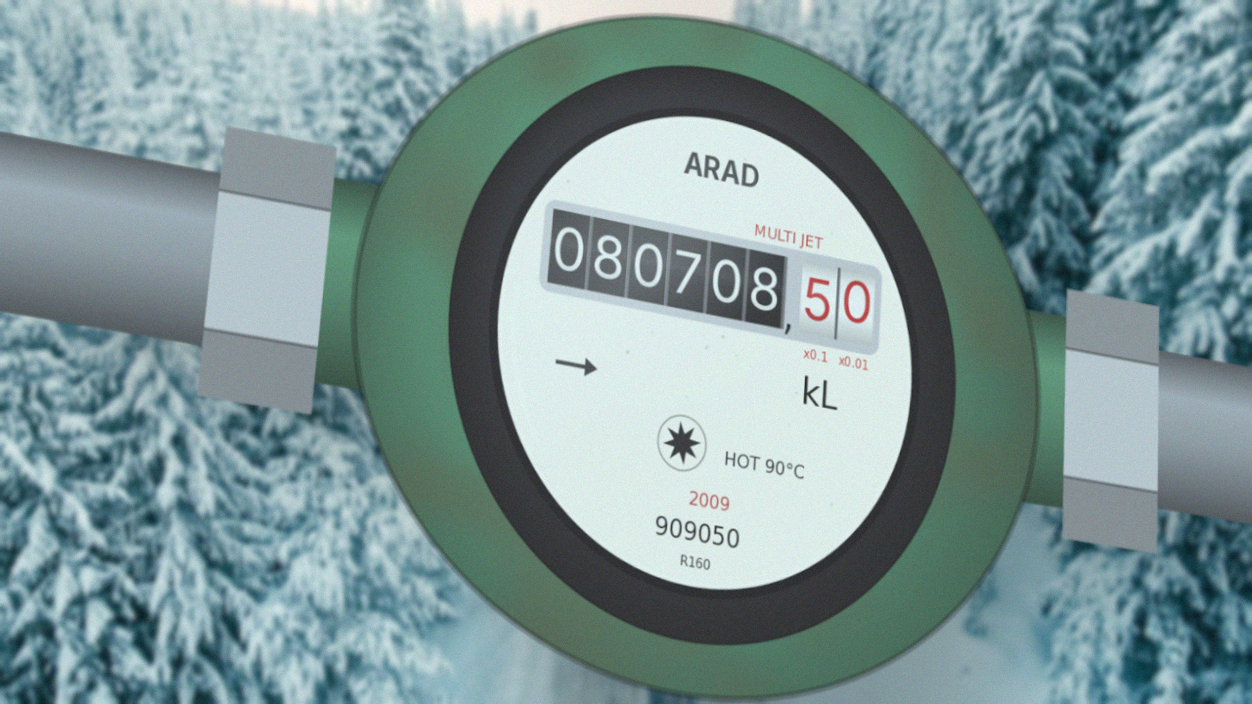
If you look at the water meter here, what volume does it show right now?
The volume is 80708.50 kL
